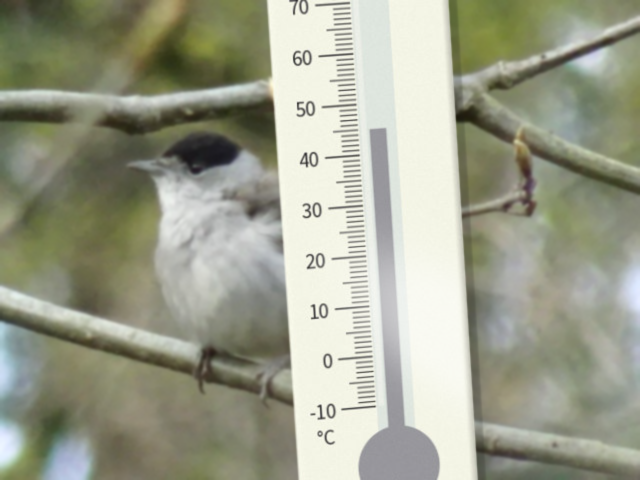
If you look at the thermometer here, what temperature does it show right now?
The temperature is 45 °C
